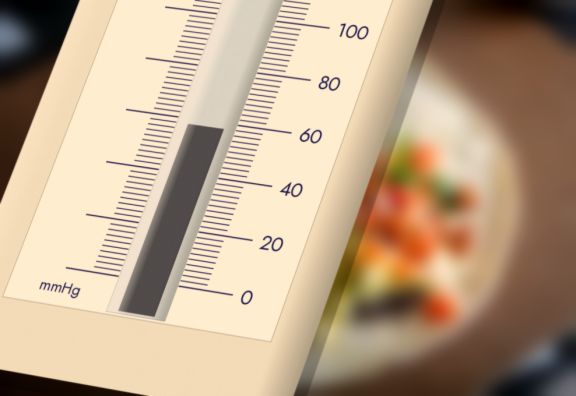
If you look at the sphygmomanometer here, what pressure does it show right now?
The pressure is 58 mmHg
